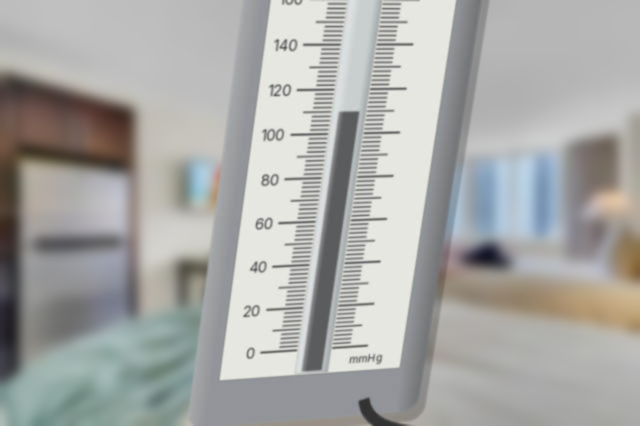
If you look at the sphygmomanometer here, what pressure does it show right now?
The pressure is 110 mmHg
